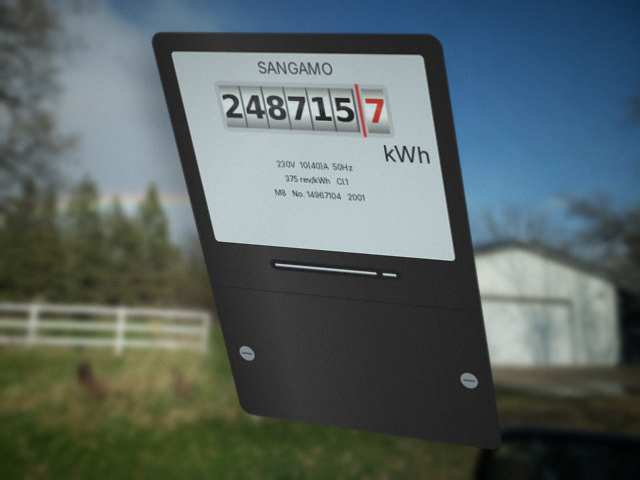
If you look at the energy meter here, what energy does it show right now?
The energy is 248715.7 kWh
